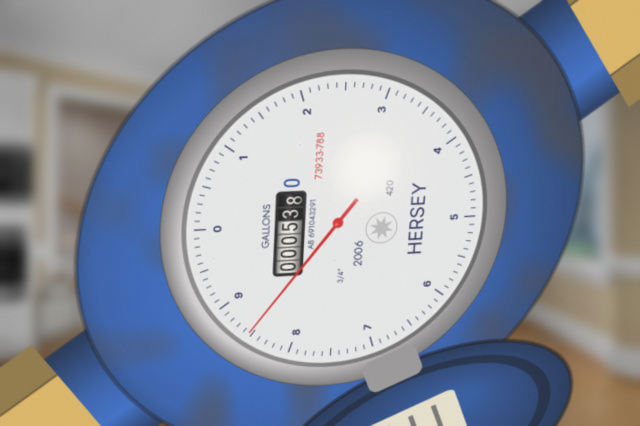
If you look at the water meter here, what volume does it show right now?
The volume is 5378.5 gal
